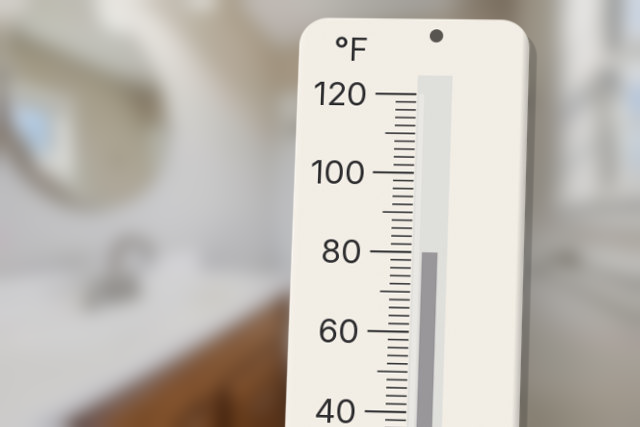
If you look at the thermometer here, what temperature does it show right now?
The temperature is 80 °F
